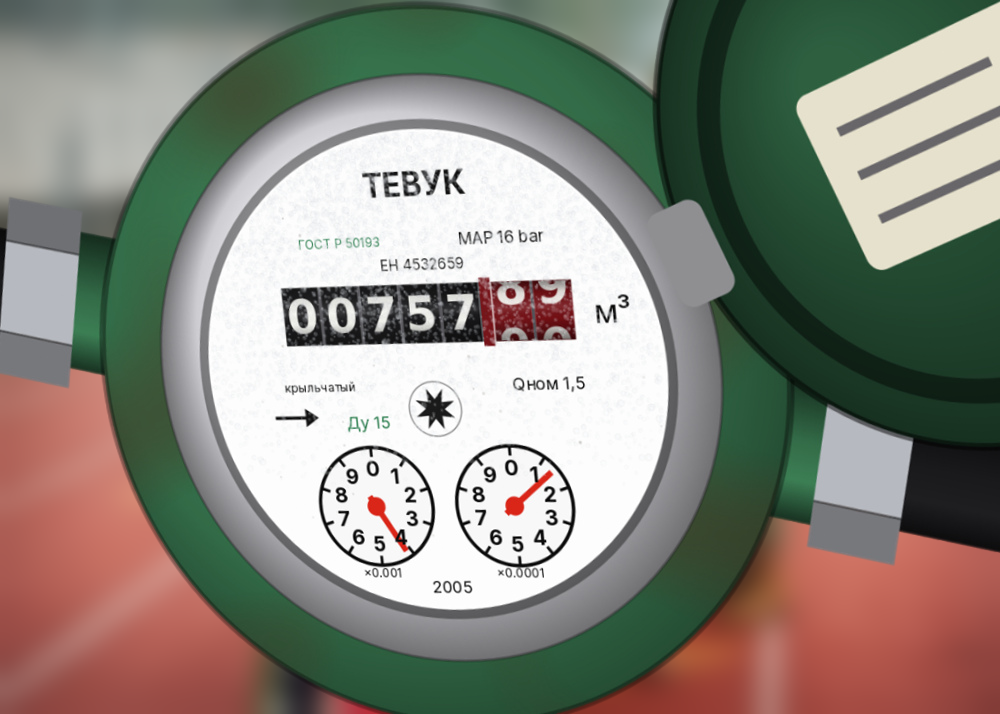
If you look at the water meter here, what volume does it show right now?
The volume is 757.8941 m³
